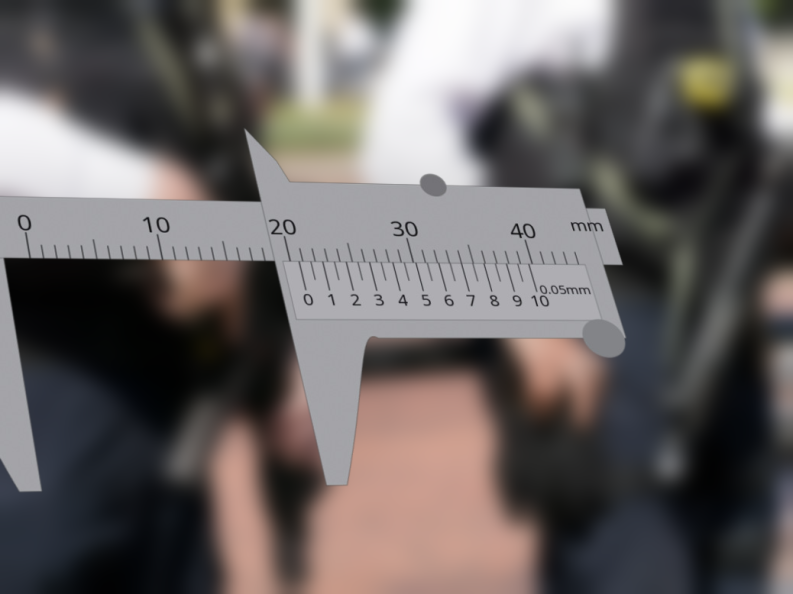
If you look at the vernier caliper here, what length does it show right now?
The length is 20.7 mm
